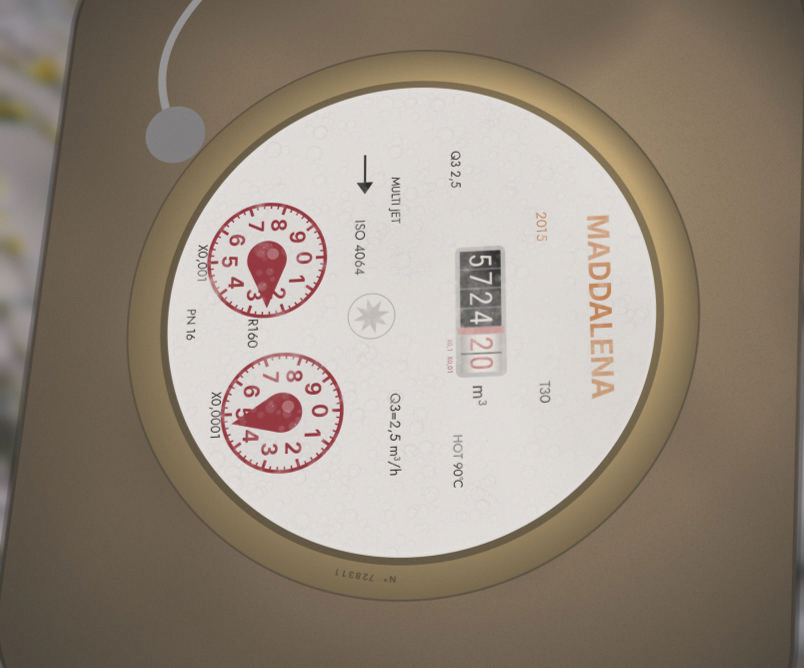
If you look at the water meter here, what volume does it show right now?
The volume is 5724.2024 m³
